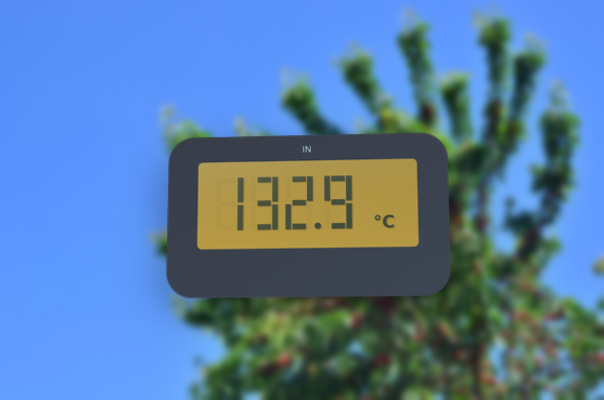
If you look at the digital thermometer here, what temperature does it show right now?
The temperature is 132.9 °C
